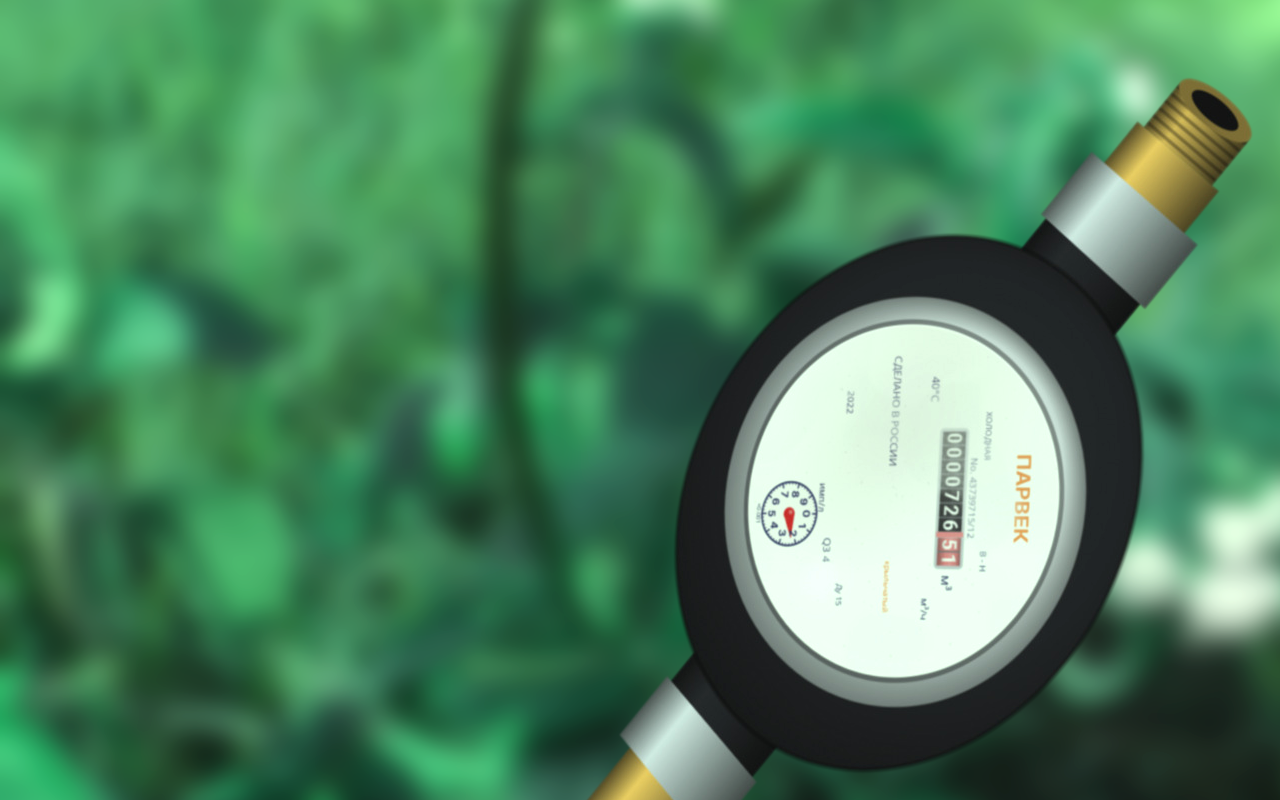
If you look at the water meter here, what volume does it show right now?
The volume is 726.512 m³
